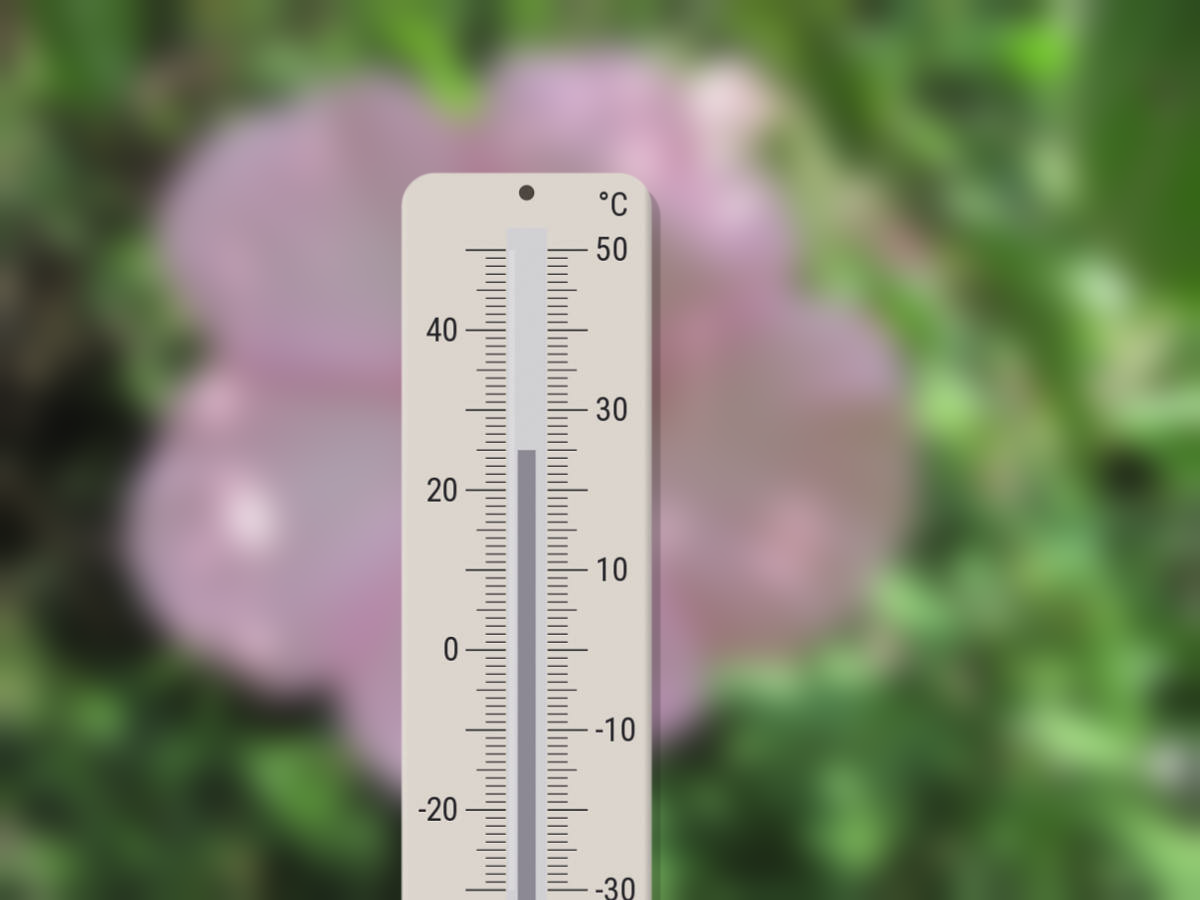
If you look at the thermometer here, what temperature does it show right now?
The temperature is 25 °C
